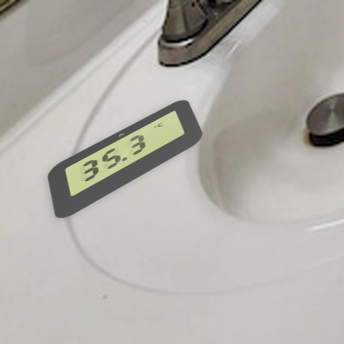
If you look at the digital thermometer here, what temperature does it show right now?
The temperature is 35.3 °C
